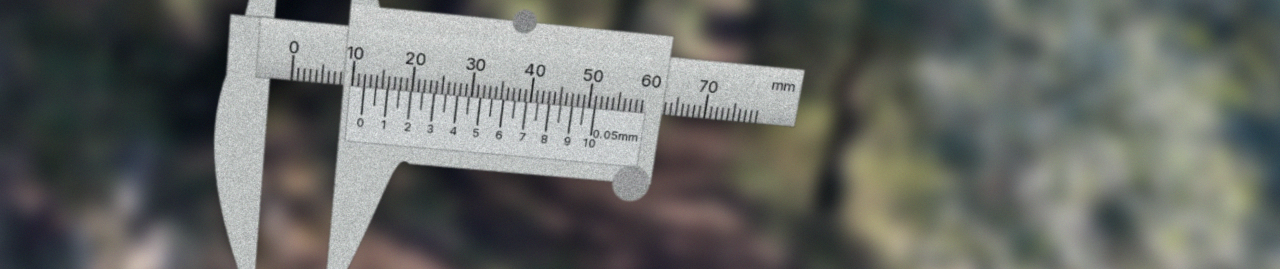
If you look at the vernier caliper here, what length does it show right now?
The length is 12.0 mm
